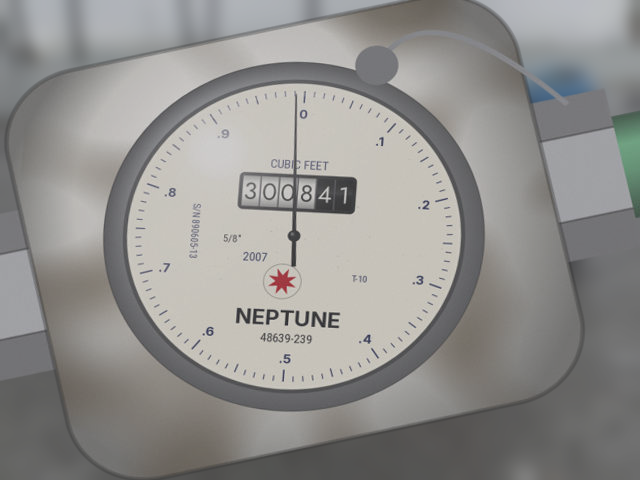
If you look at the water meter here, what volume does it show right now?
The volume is 300840.99 ft³
